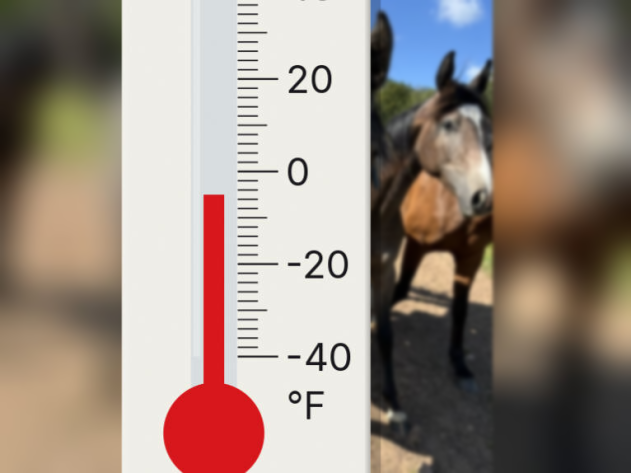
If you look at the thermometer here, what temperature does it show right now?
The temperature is -5 °F
